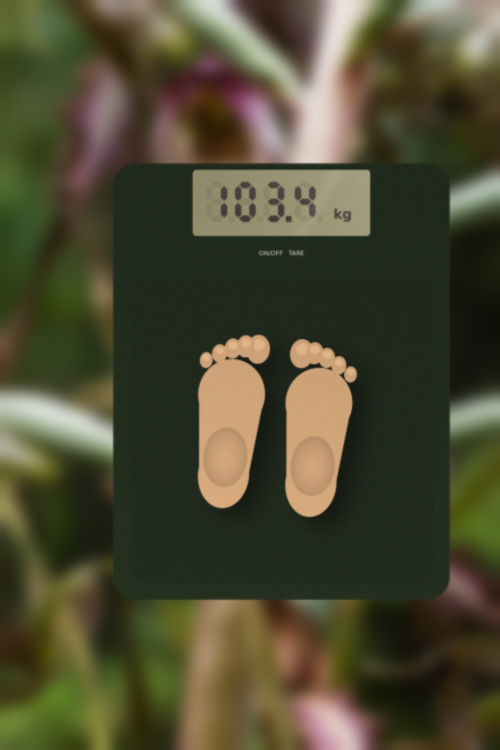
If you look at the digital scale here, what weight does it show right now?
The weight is 103.4 kg
